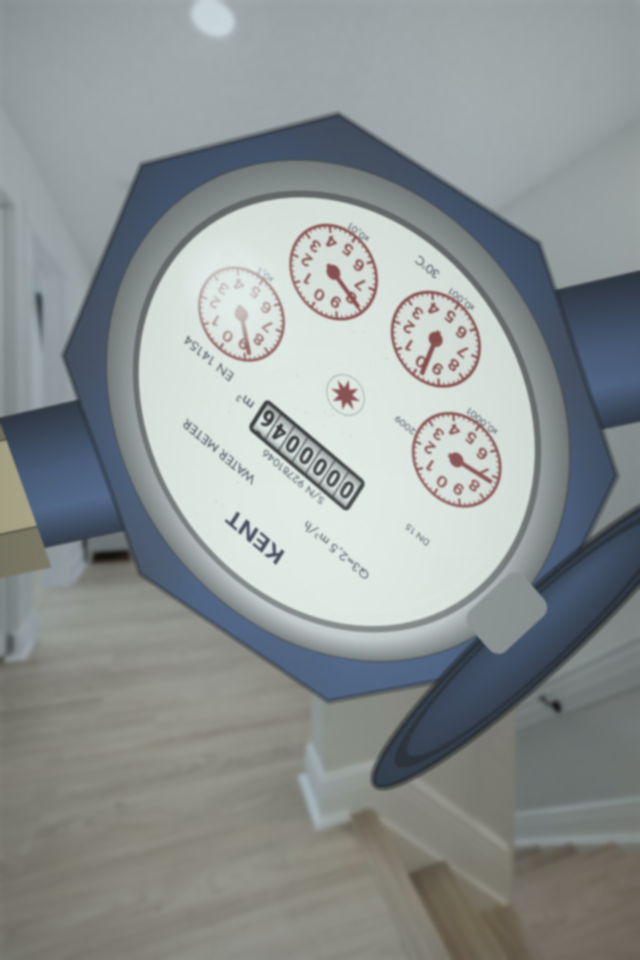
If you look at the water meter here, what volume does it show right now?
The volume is 45.8797 m³
